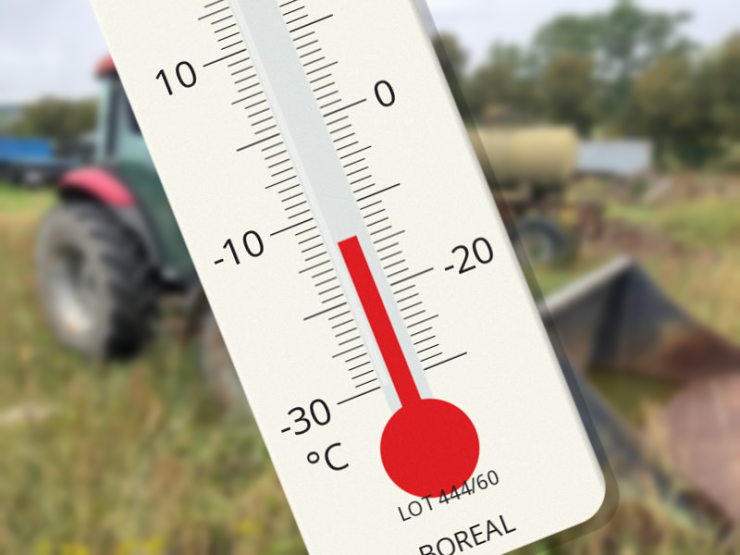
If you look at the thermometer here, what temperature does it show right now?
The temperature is -13.5 °C
